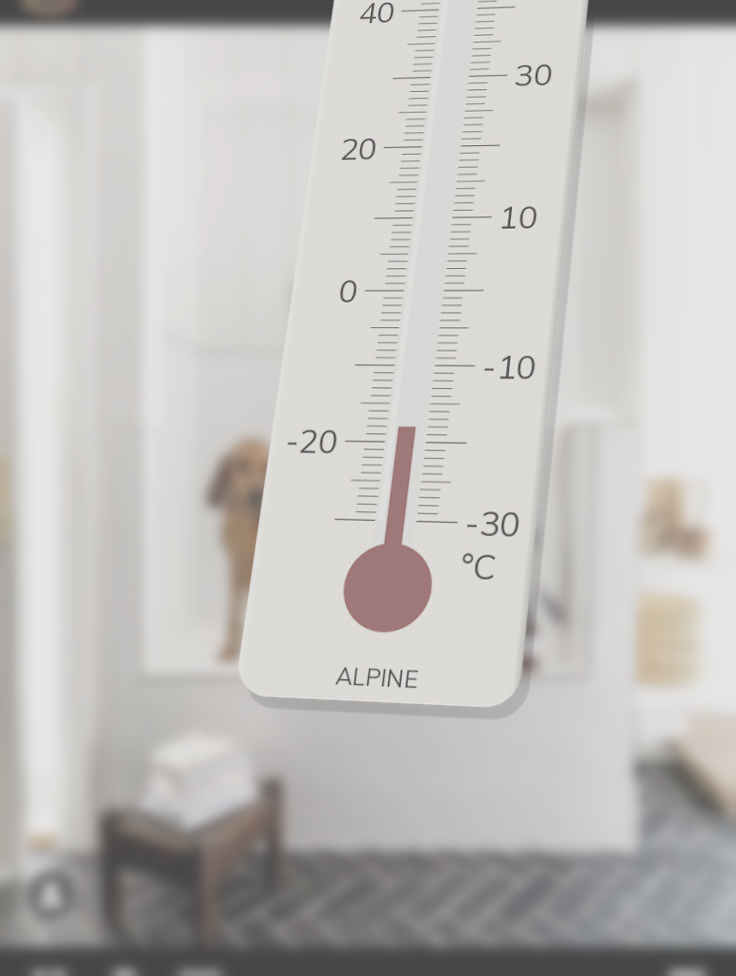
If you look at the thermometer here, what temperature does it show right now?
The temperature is -18 °C
